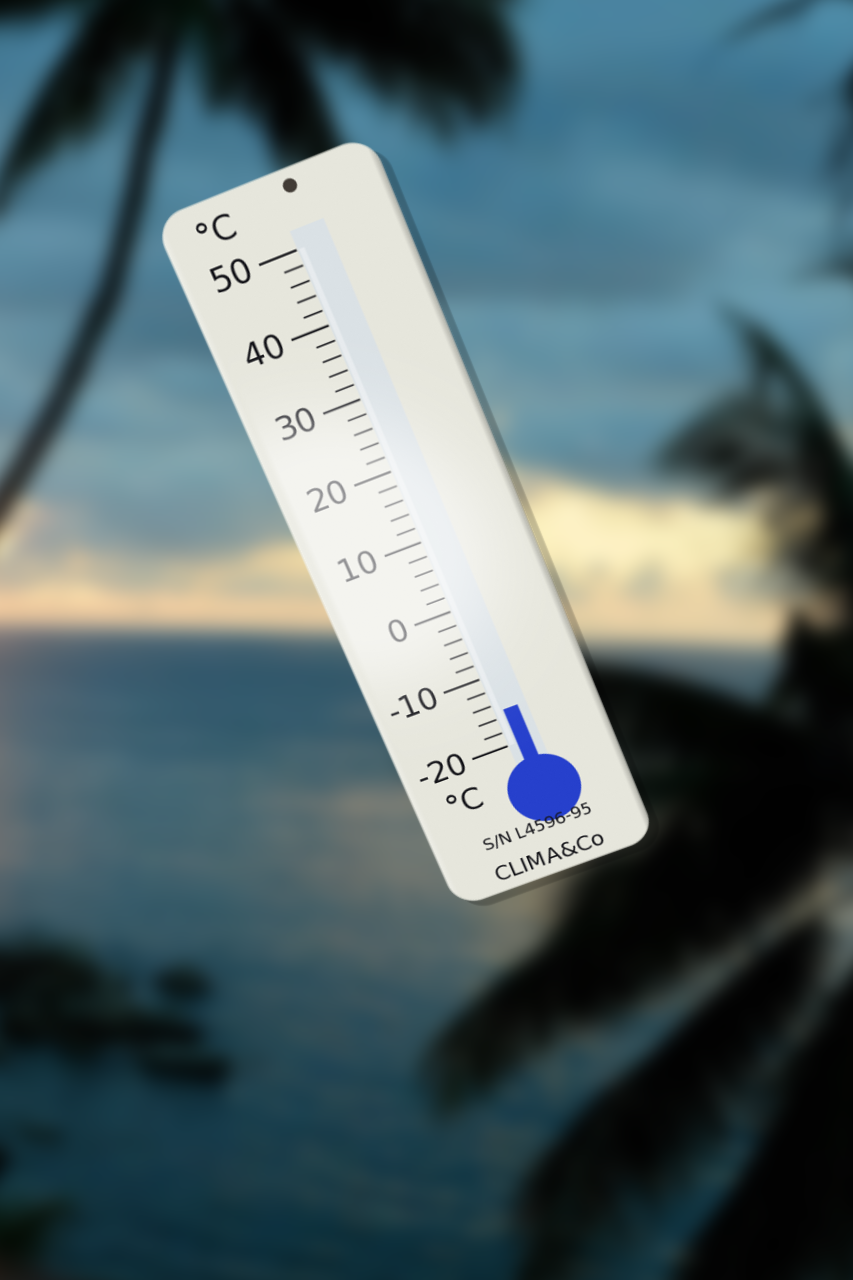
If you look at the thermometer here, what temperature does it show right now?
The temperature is -15 °C
